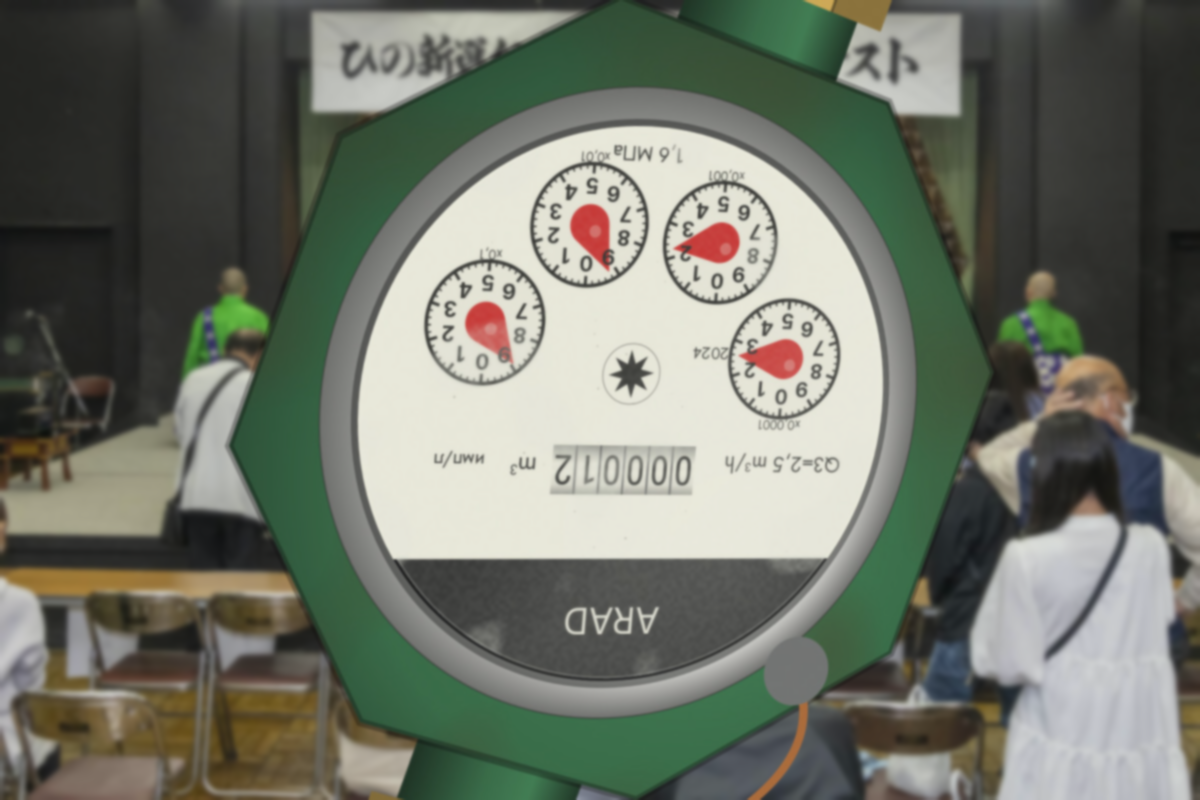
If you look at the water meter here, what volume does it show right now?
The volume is 12.8922 m³
